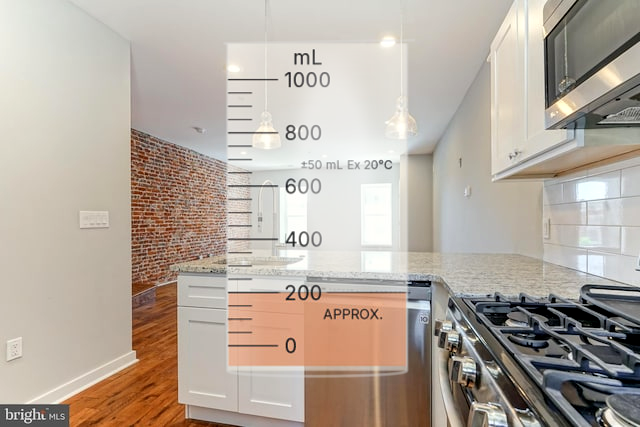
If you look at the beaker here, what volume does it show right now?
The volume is 200 mL
